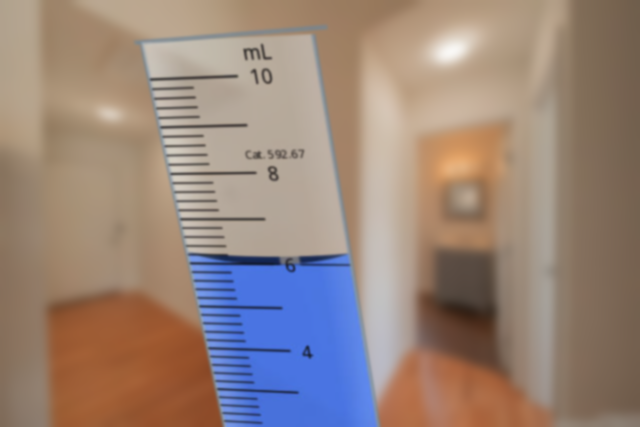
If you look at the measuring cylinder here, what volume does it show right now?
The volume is 6 mL
